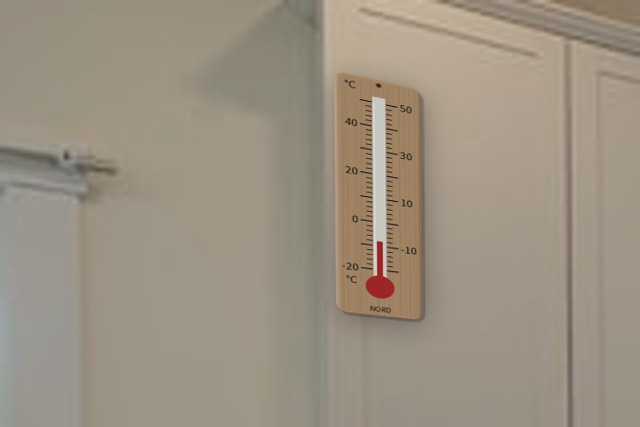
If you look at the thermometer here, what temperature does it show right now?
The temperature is -8 °C
